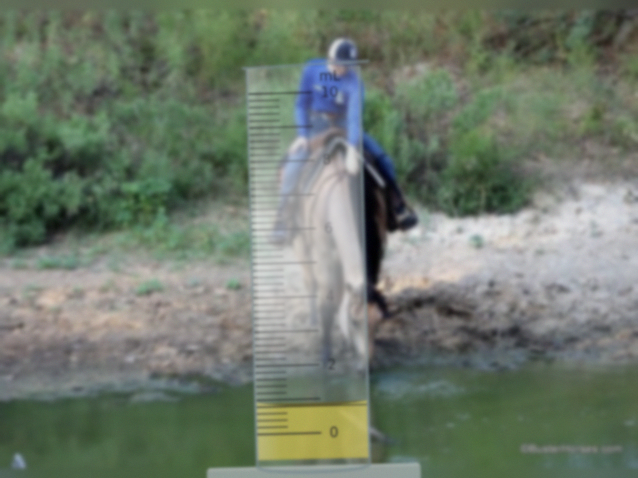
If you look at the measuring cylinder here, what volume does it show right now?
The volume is 0.8 mL
